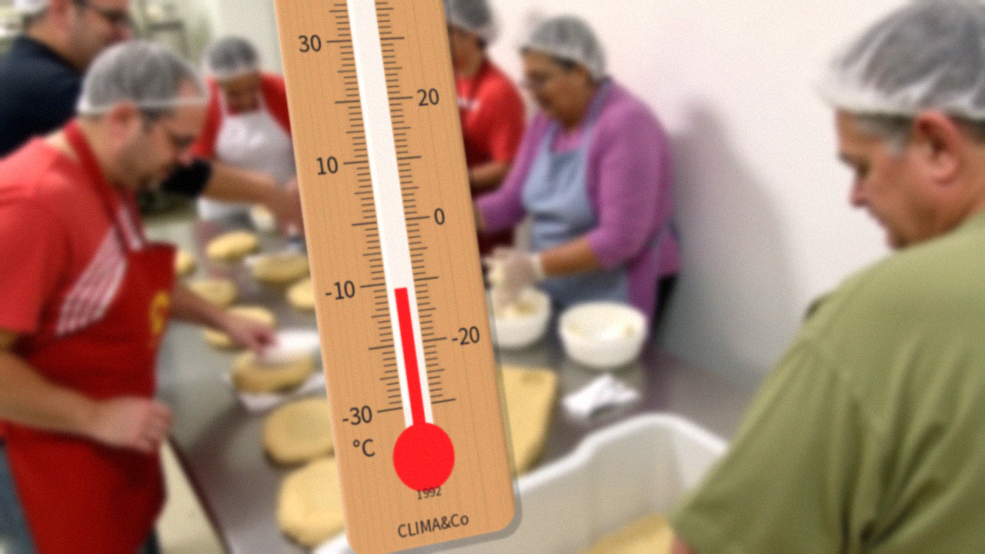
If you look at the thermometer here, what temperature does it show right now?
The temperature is -11 °C
